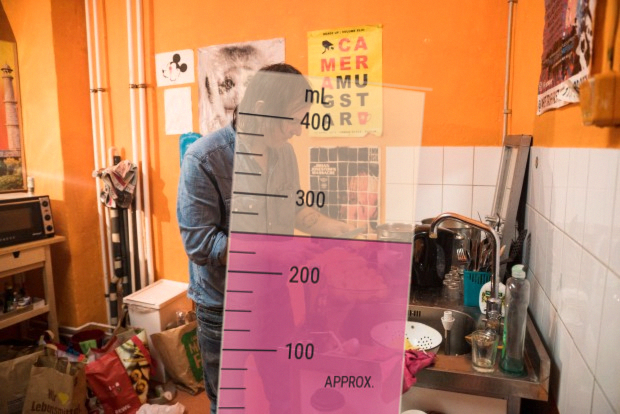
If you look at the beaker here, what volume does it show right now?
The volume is 250 mL
